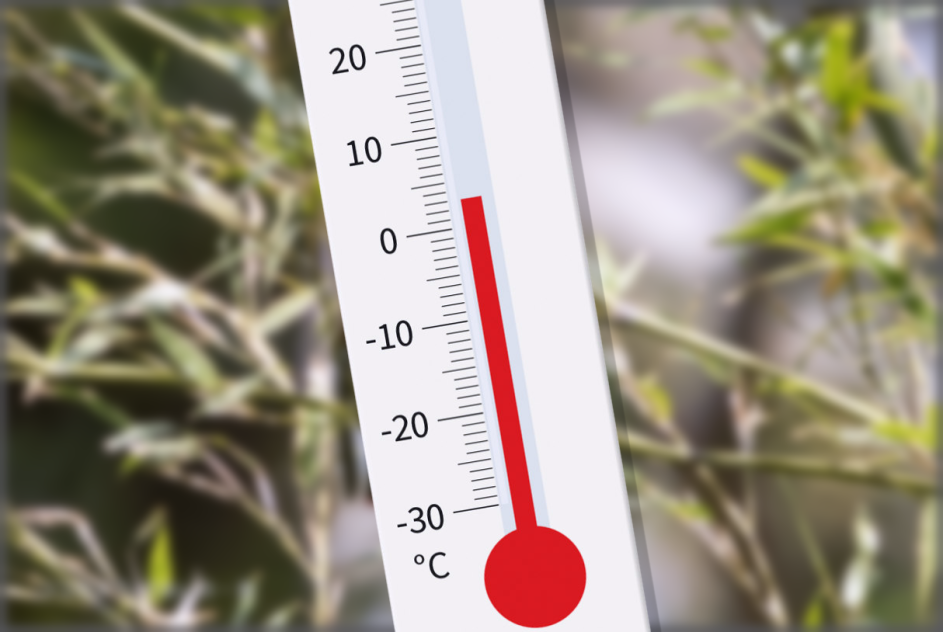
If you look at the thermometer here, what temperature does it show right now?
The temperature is 3 °C
